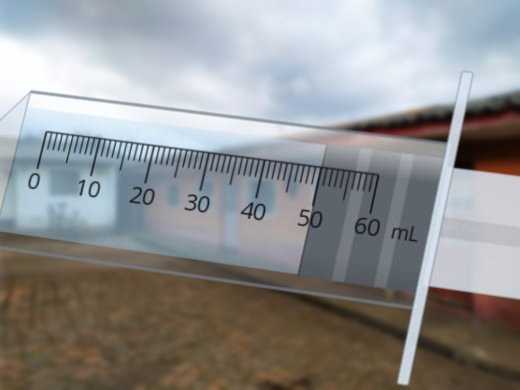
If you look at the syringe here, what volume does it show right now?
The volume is 50 mL
